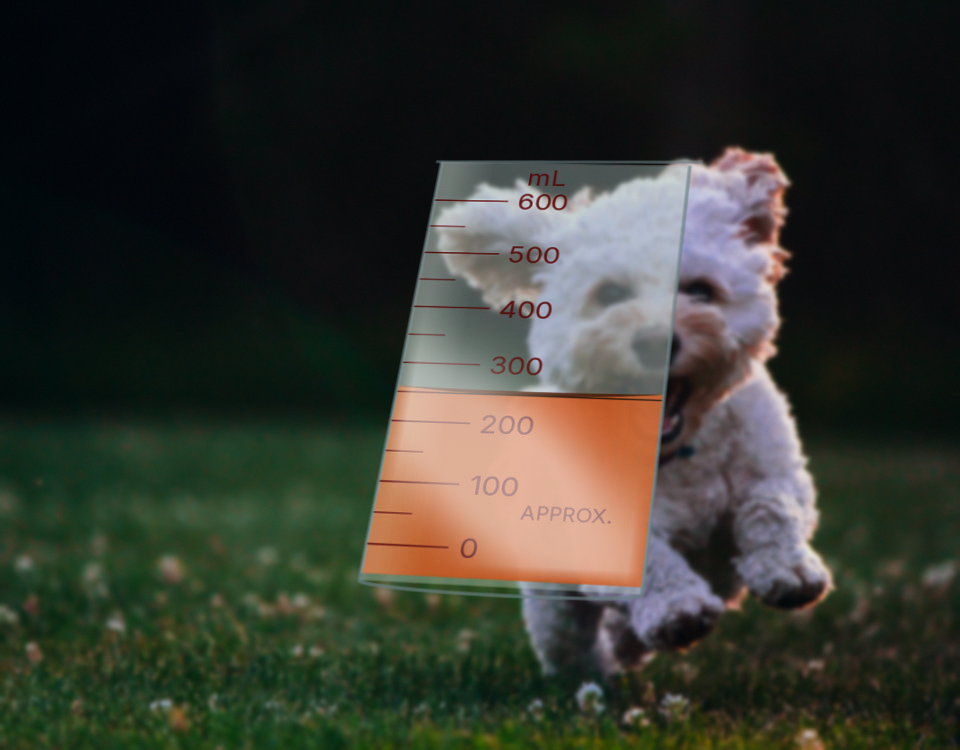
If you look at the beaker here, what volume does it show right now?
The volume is 250 mL
